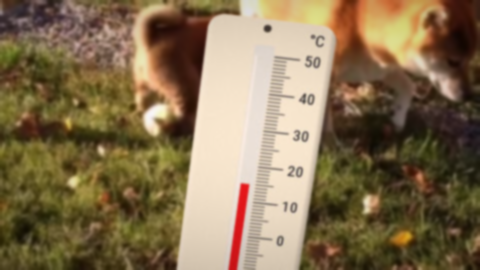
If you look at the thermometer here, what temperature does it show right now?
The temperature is 15 °C
